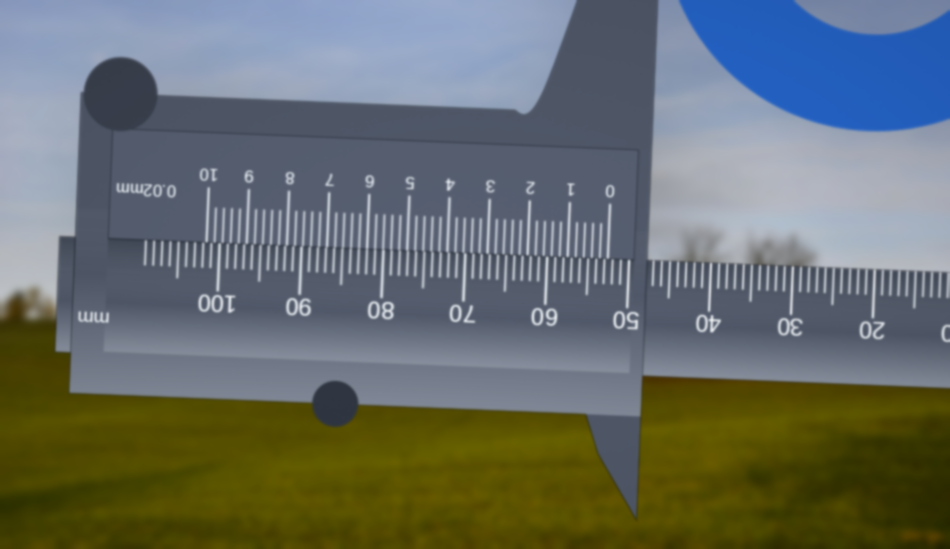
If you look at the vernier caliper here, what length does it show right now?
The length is 52.6 mm
